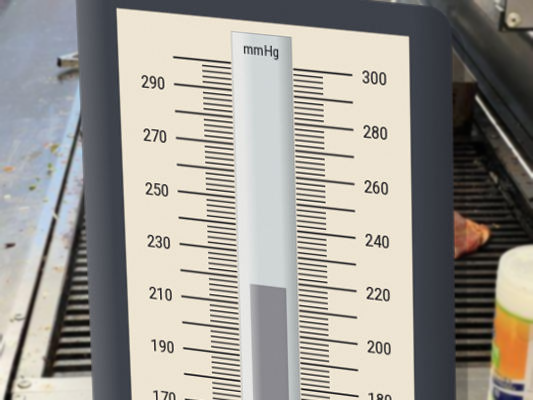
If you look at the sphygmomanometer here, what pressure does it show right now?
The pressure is 218 mmHg
